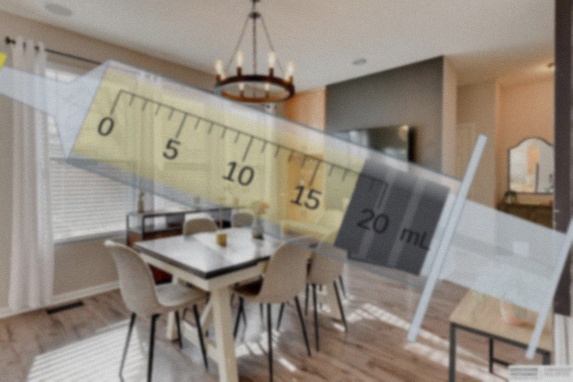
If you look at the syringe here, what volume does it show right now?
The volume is 18 mL
